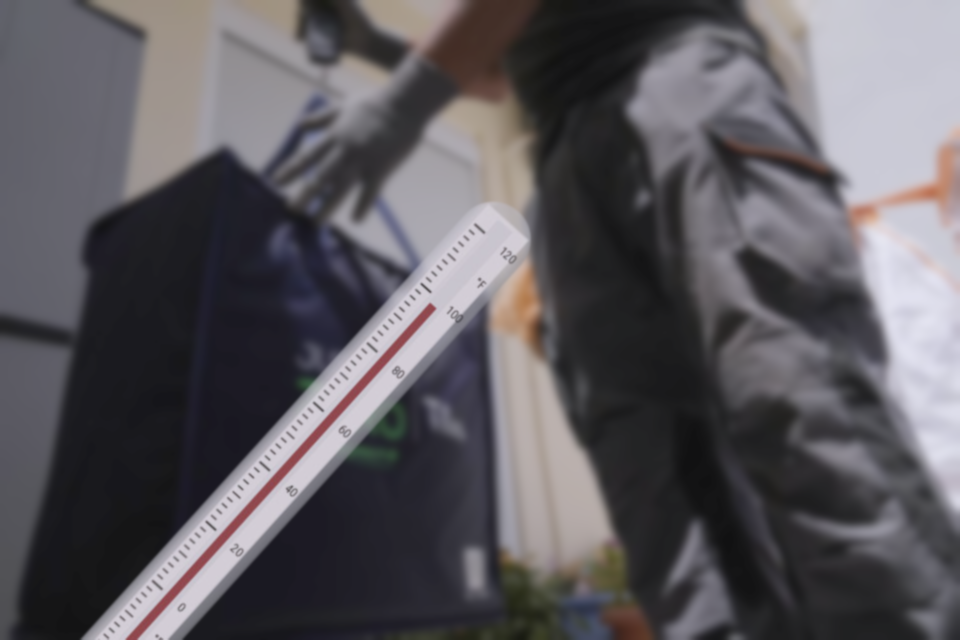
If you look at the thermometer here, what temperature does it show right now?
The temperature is 98 °F
